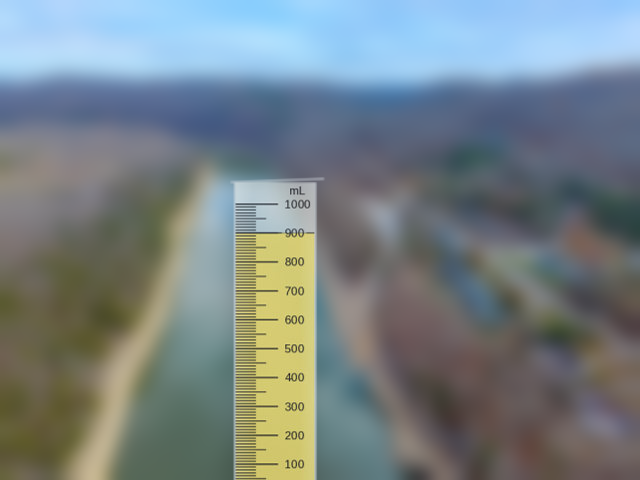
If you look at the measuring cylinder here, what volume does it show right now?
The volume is 900 mL
